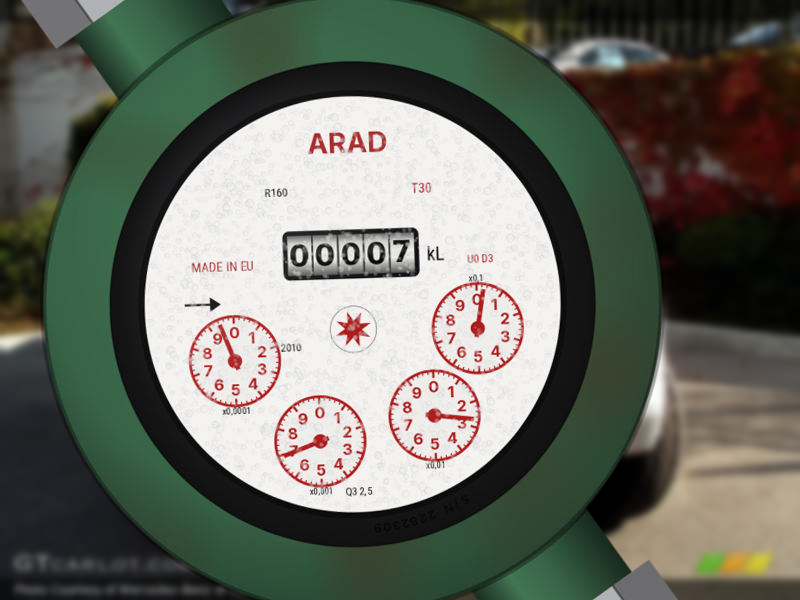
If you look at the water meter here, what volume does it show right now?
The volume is 7.0269 kL
